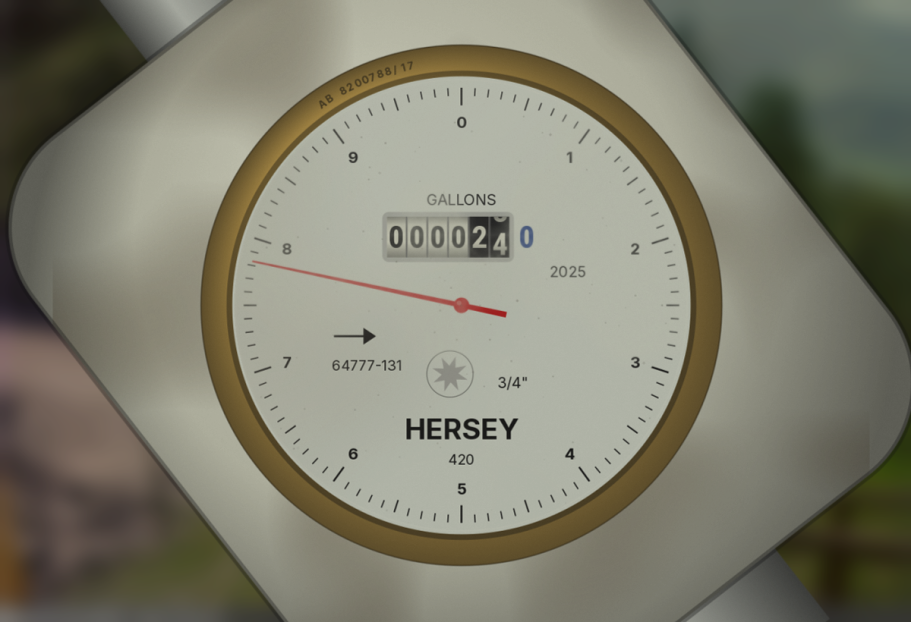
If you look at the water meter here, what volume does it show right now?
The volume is 237.8 gal
